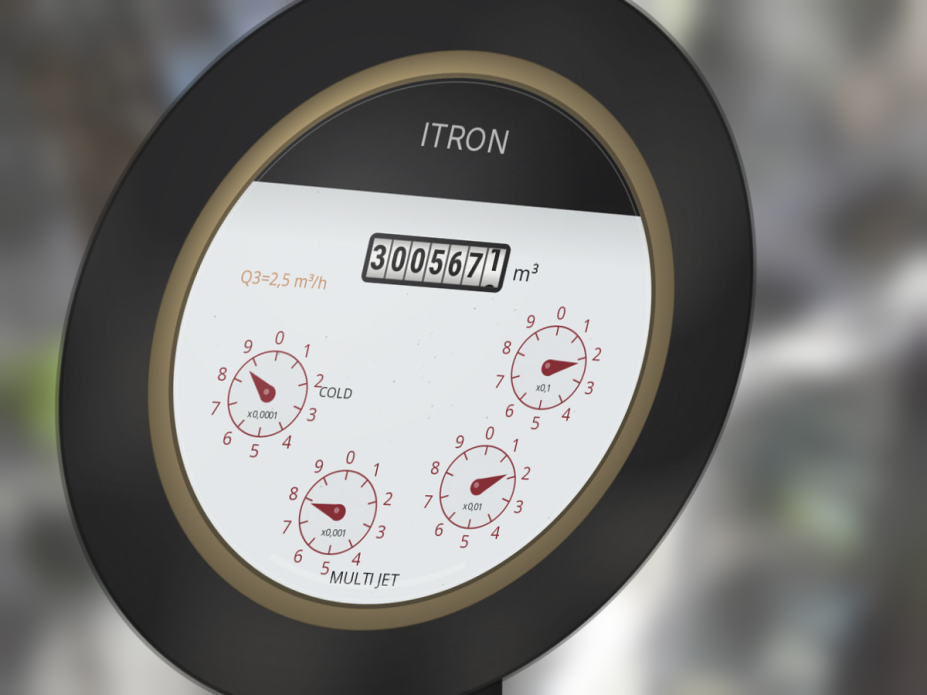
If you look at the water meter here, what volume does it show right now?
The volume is 3005671.2178 m³
